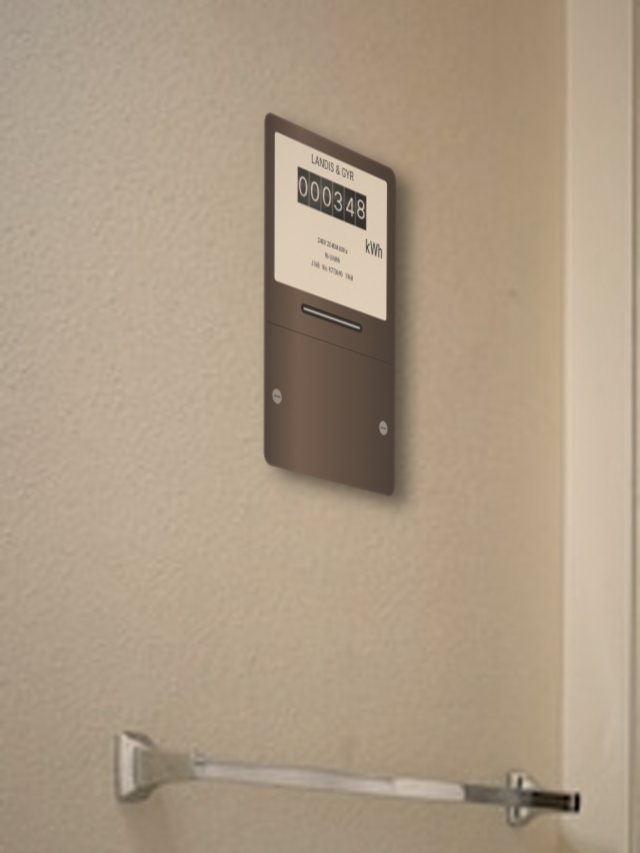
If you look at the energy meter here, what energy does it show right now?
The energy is 348 kWh
